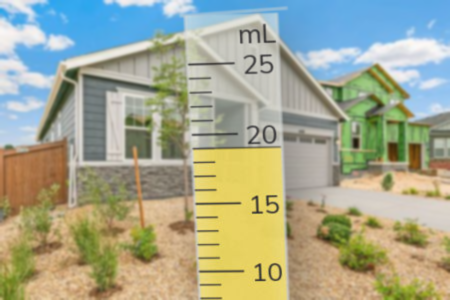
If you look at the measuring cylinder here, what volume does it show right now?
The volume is 19 mL
